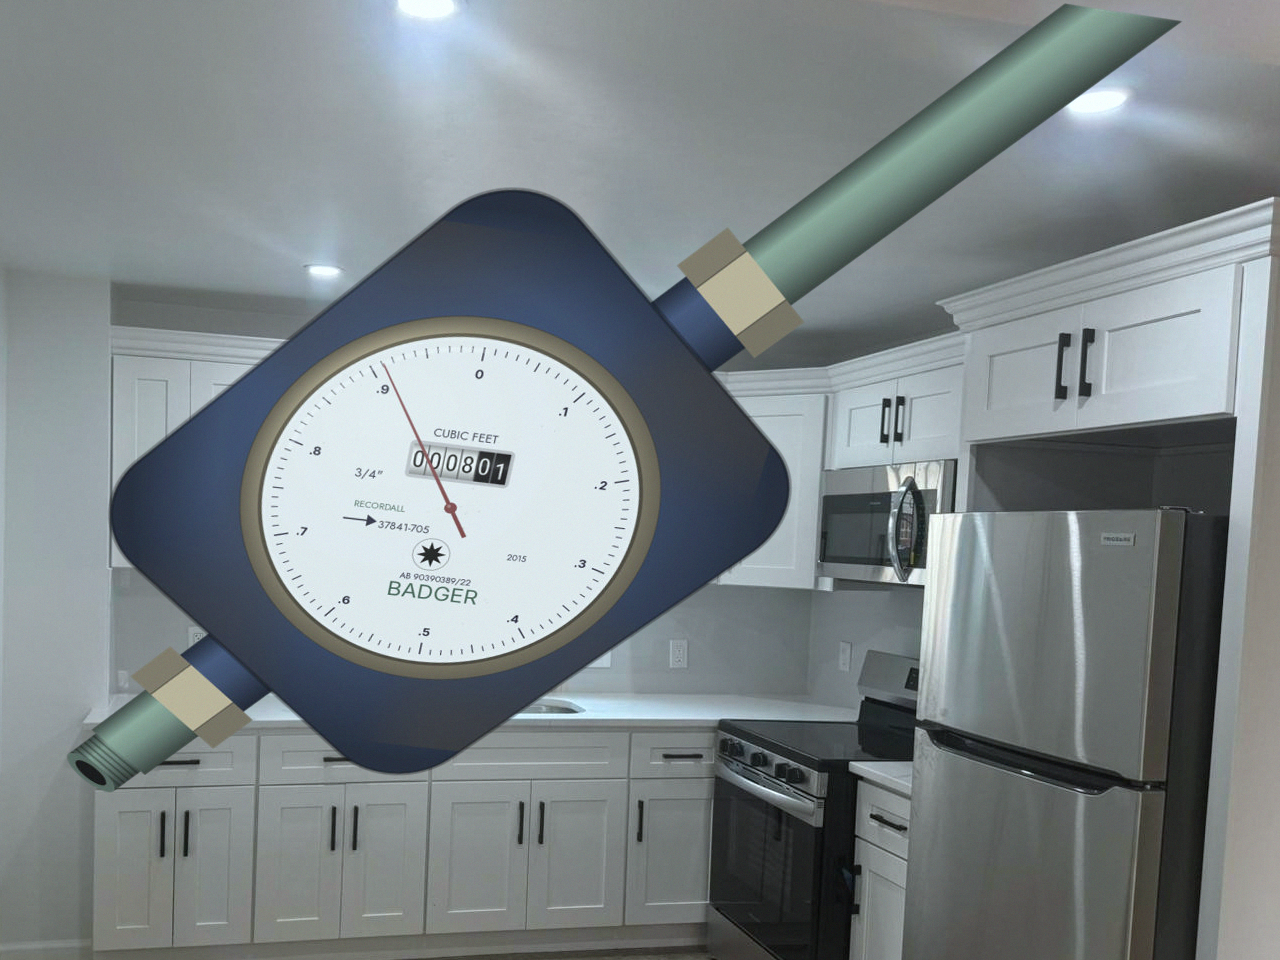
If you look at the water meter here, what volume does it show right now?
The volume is 800.91 ft³
